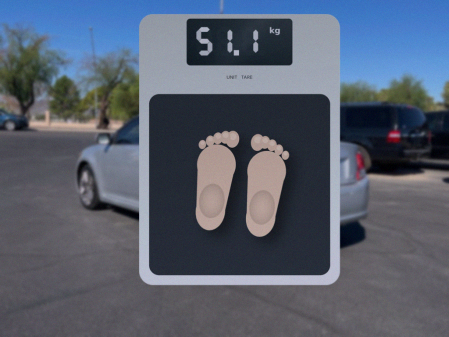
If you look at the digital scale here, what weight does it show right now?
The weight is 51.1 kg
